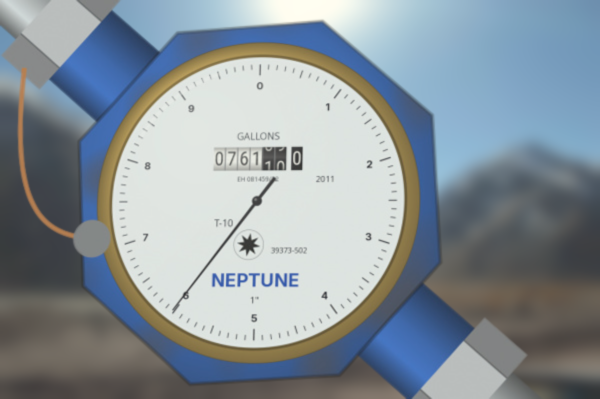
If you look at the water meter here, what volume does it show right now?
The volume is 761096.0 gal
